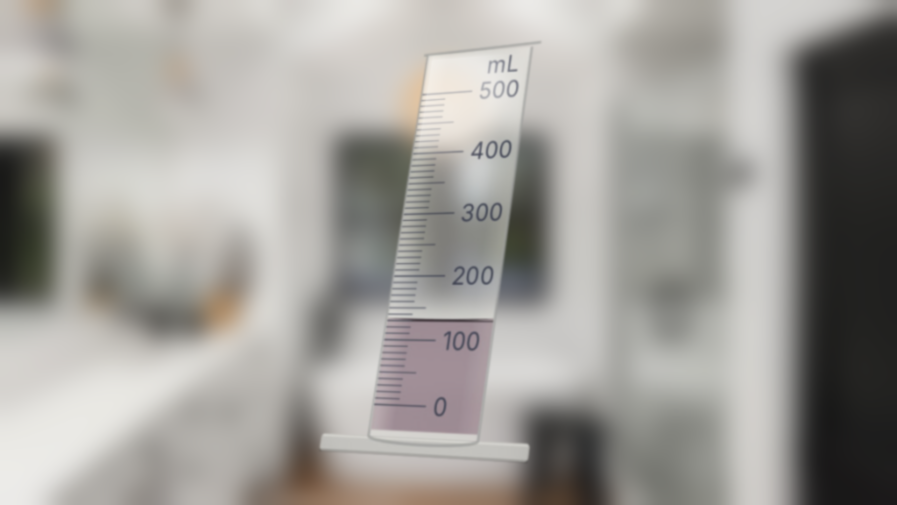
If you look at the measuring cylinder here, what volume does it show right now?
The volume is 130 mL
